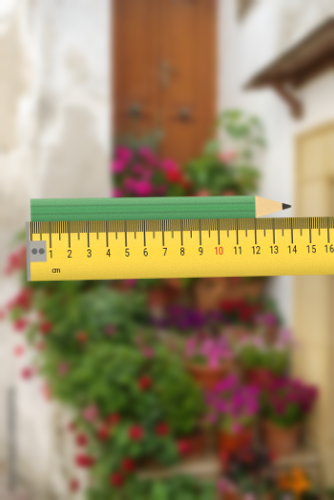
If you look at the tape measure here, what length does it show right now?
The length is 14 cm
